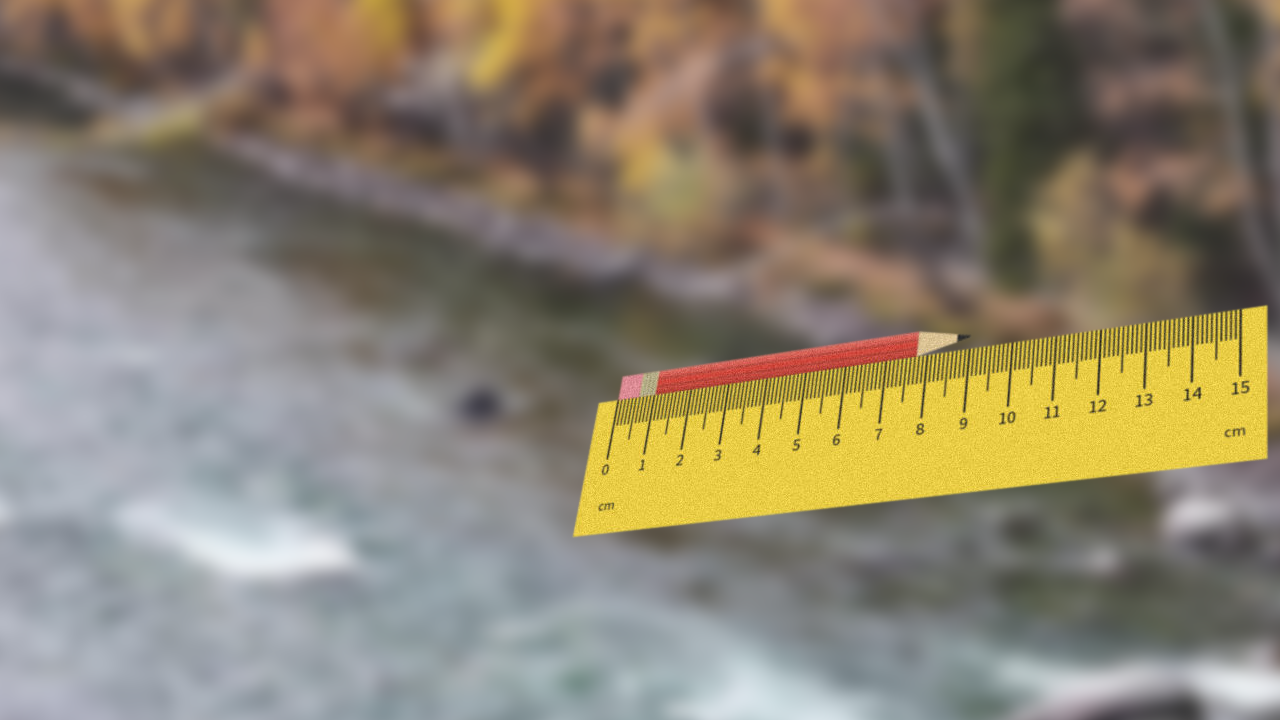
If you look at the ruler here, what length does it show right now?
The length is 9 cm
